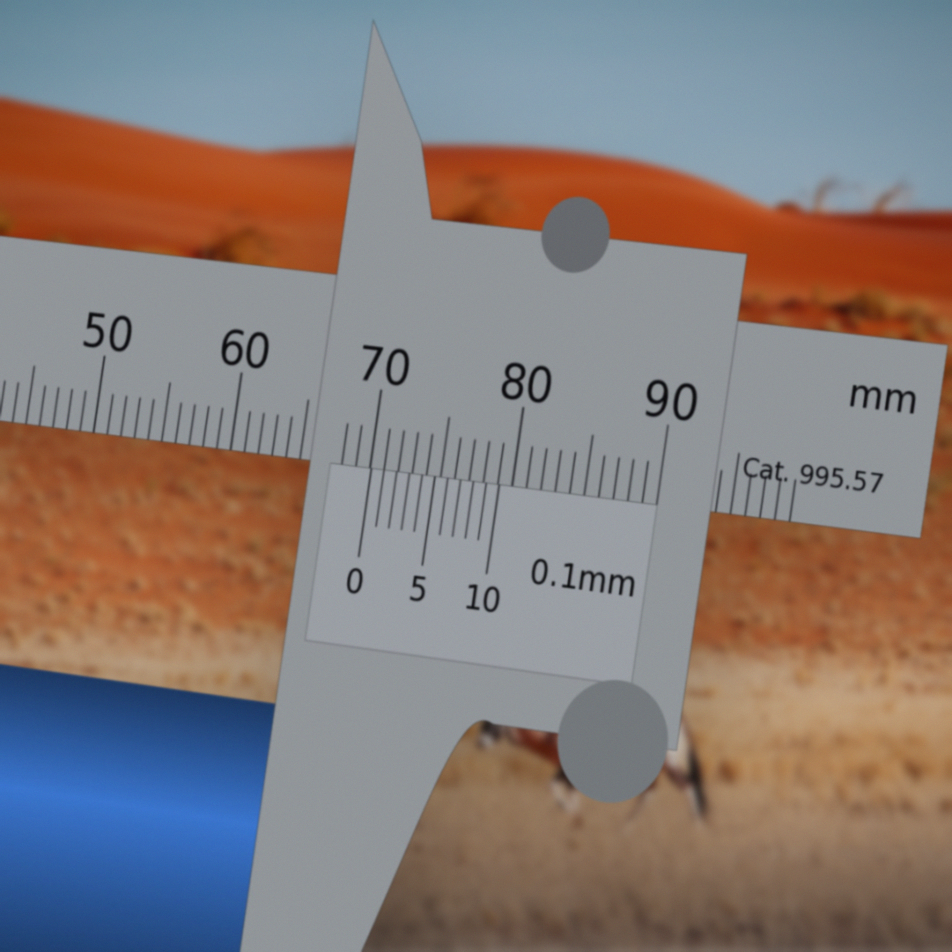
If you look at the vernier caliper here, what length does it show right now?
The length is 70.1 mm
